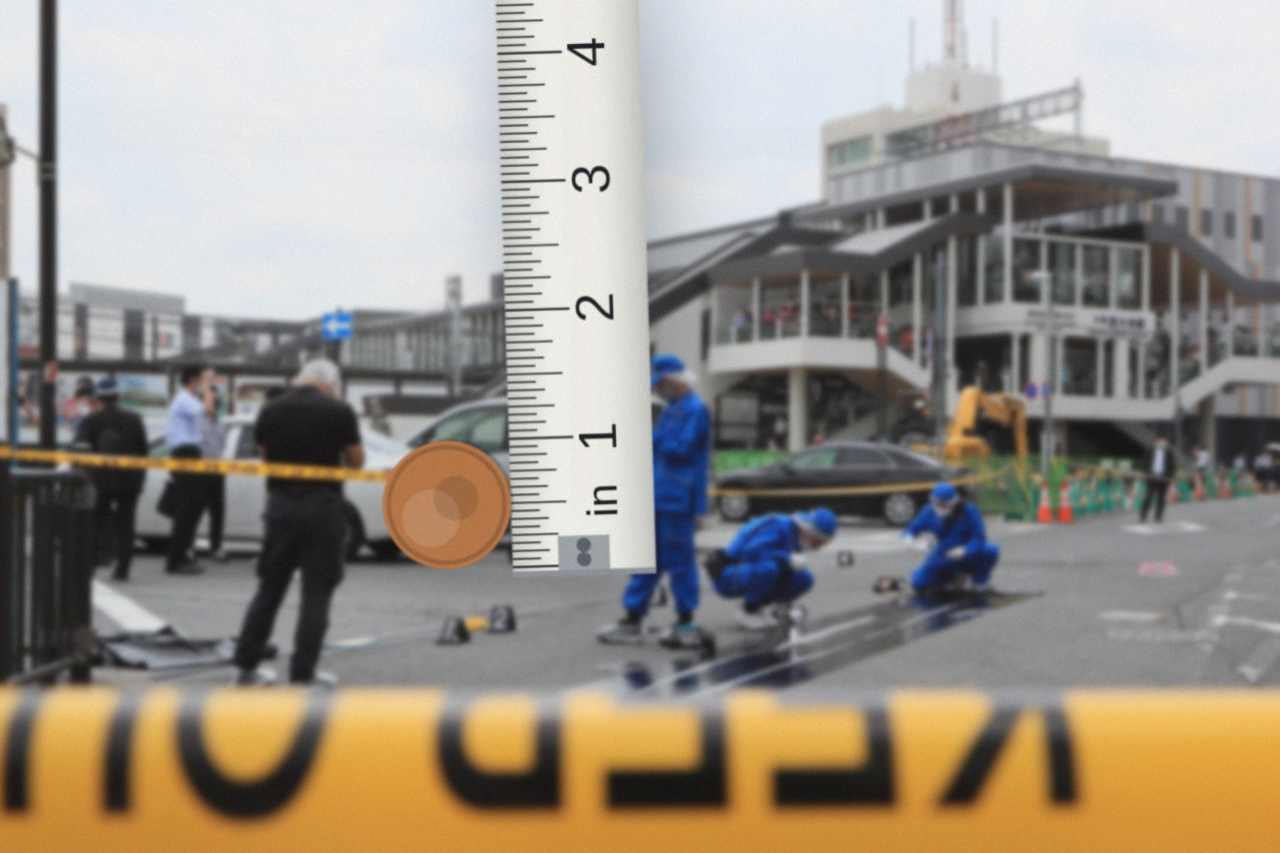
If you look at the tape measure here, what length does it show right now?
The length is 1 in
